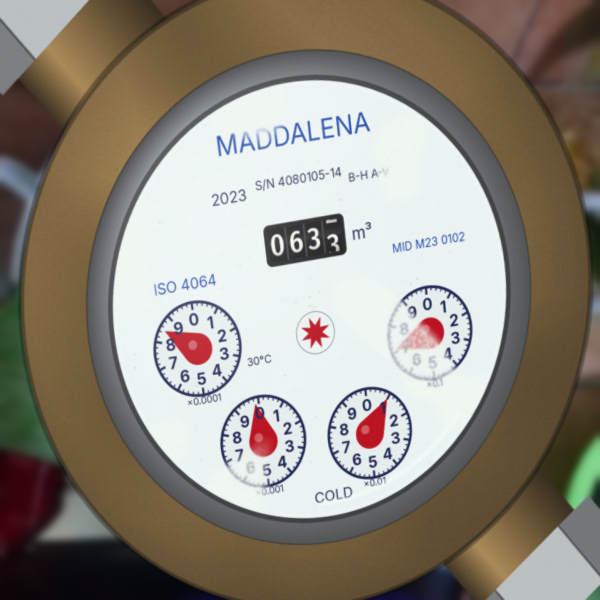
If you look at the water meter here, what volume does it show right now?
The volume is 632.7098 m³
